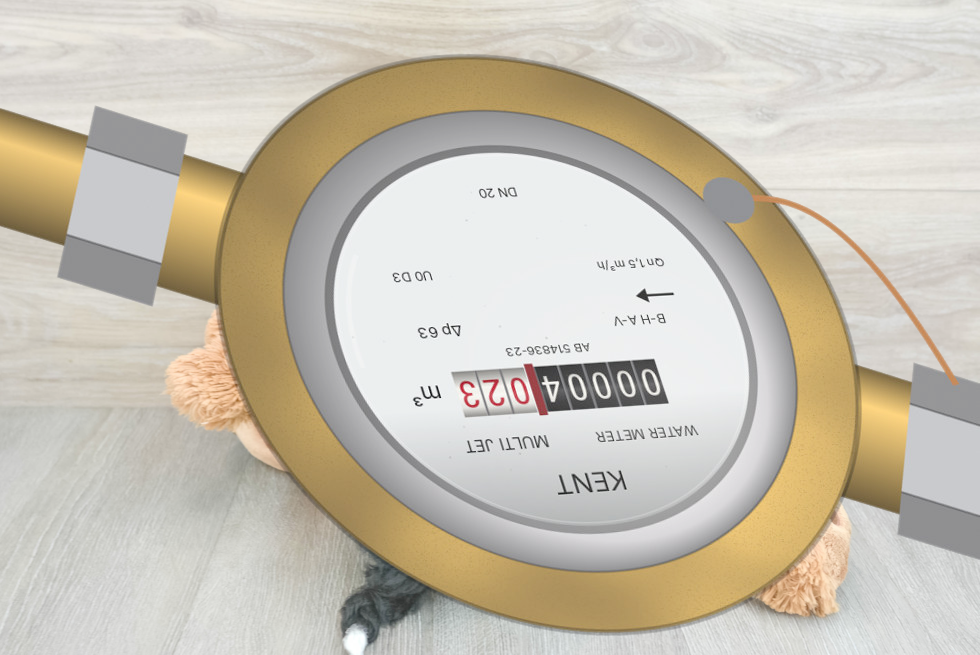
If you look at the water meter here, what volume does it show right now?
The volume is 4.023 m³
